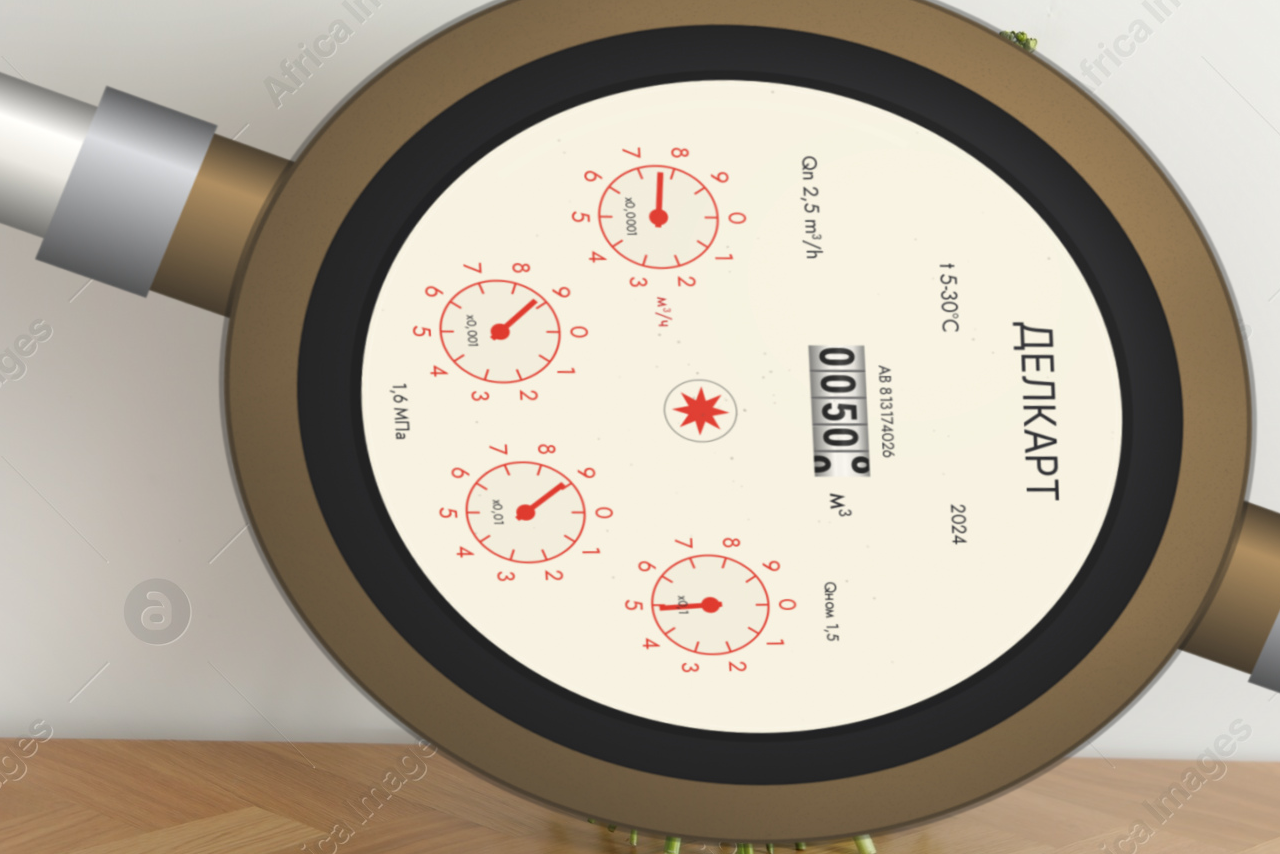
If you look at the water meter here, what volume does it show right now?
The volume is 508.4887 m³
